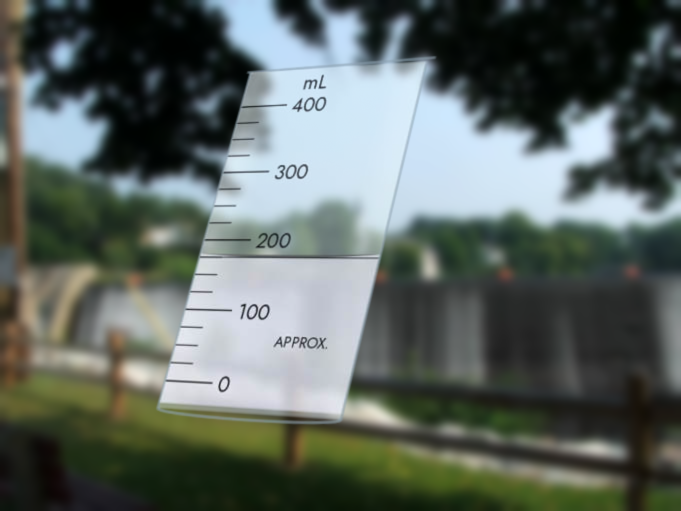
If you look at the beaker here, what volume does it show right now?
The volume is 175 mL
